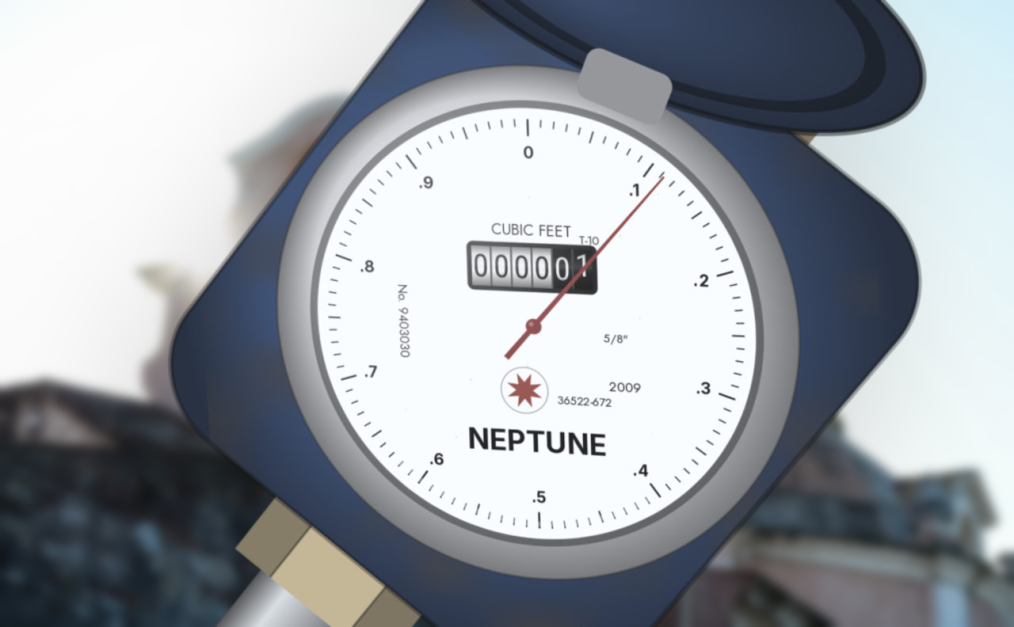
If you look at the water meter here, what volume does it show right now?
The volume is 1.11 ft³
